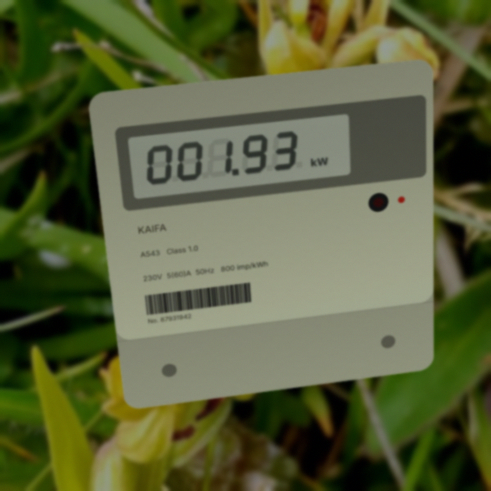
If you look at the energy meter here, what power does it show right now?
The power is 1.93 kW
